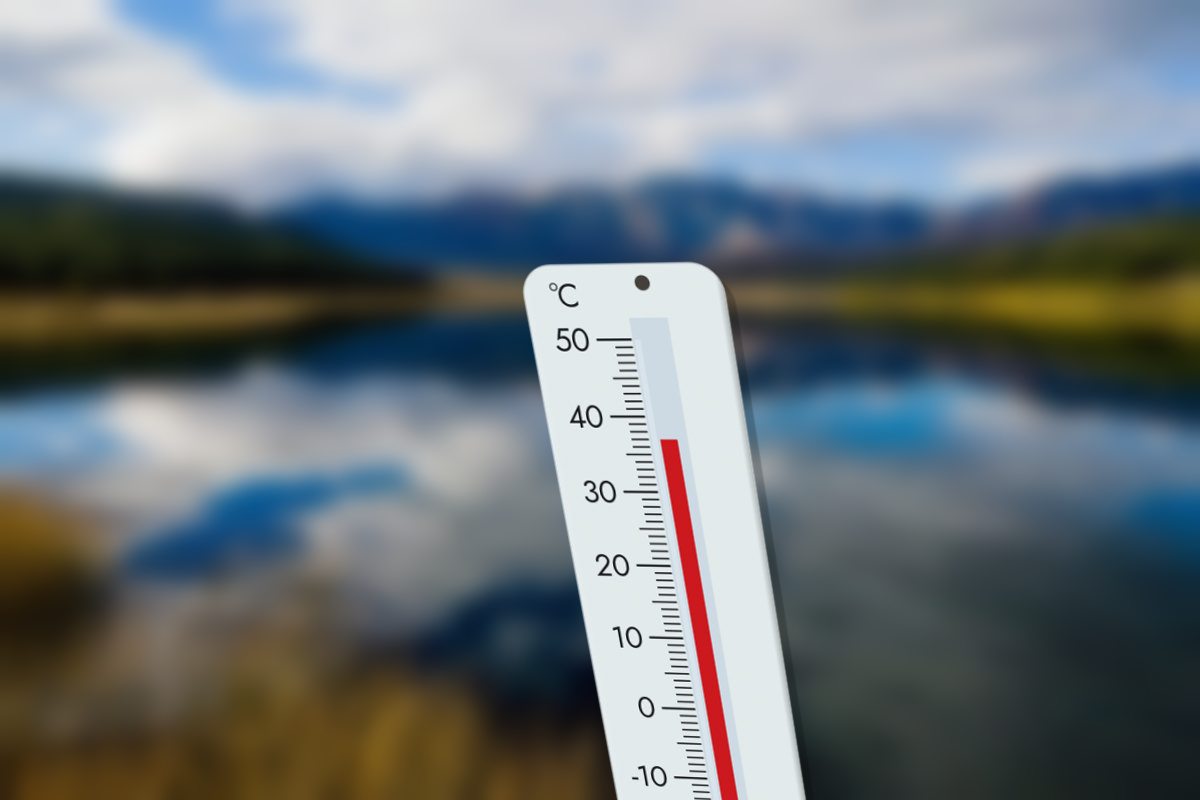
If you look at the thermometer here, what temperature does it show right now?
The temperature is 37 °C
